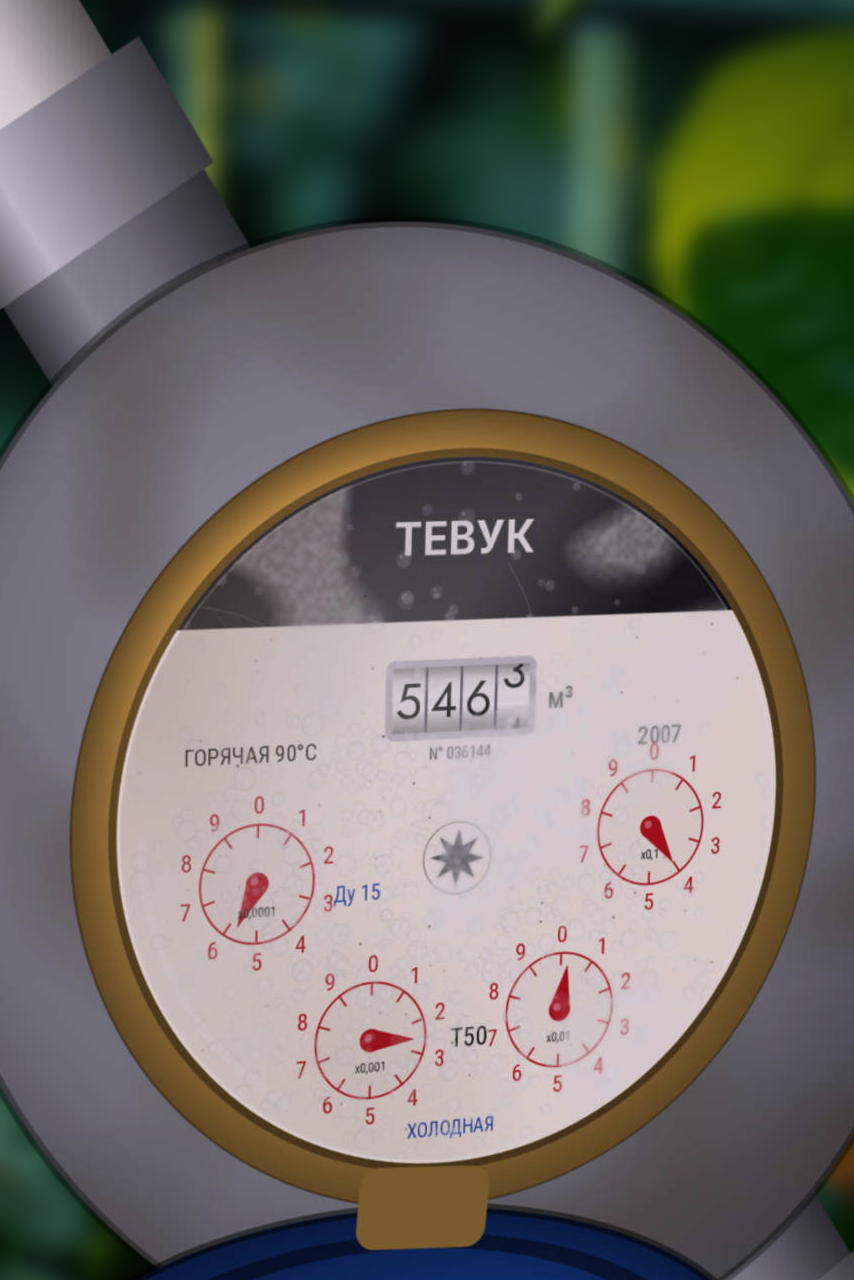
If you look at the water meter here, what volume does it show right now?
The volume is 5463.4025 m³
